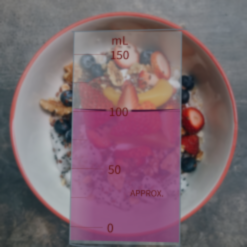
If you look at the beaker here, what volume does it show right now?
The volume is 100 mL
